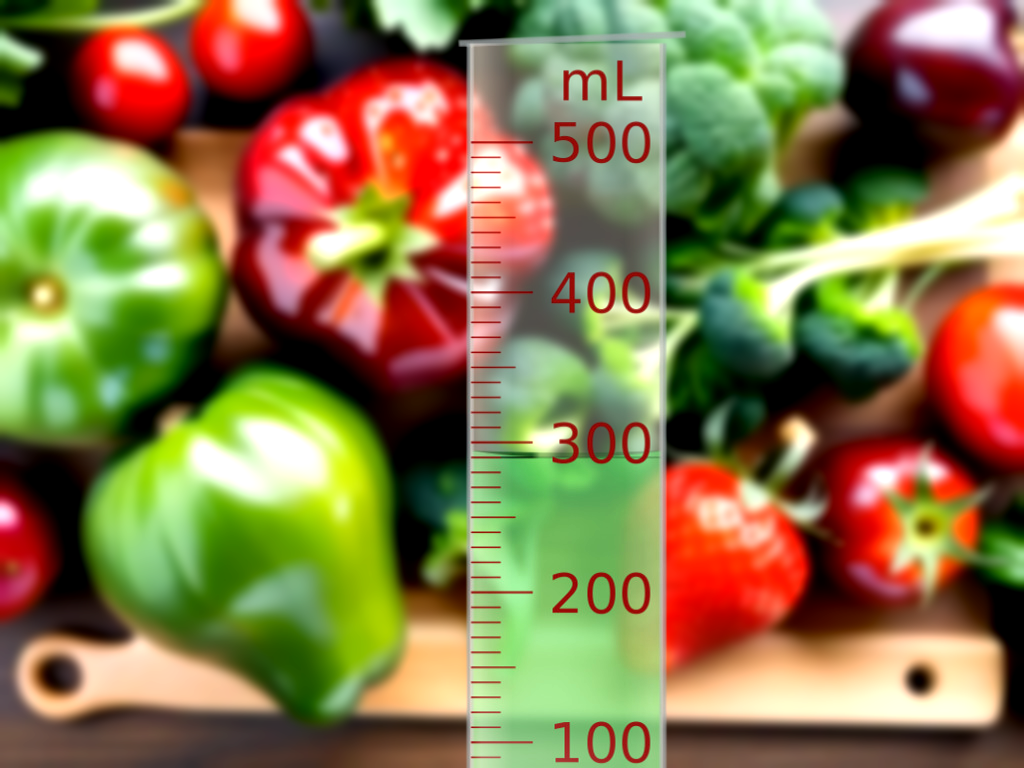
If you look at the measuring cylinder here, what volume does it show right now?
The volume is 290 mL
